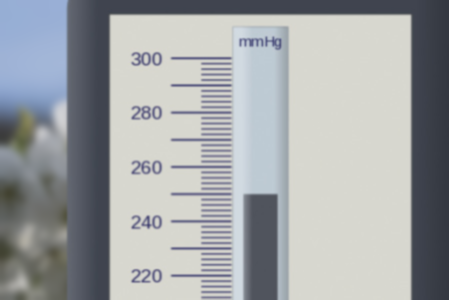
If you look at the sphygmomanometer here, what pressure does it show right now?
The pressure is 250 mmHg
